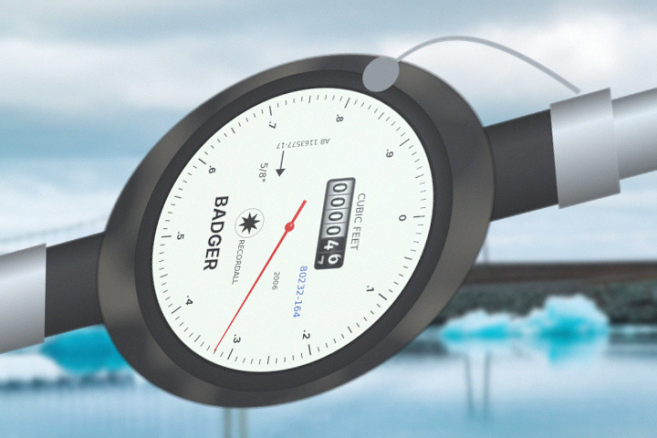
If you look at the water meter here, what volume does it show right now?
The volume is 46.32 ft³
